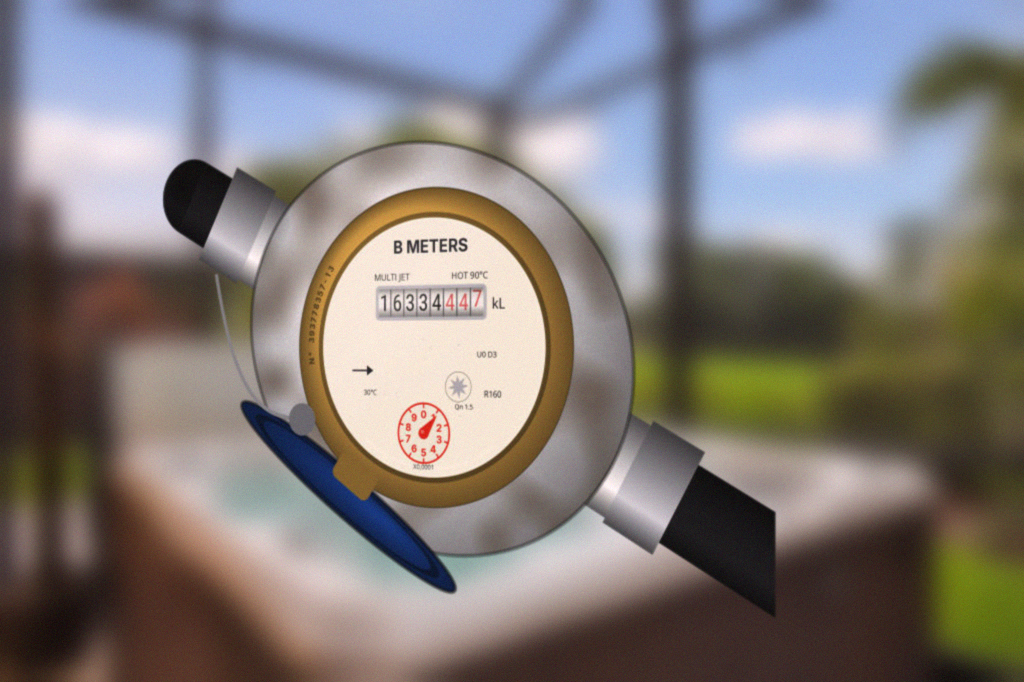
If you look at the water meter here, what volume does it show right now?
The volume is 16334.4471 kL
